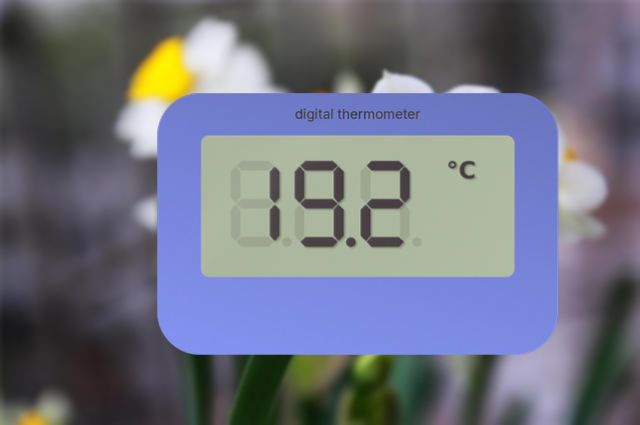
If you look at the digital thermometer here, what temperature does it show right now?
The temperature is 19.2 °C
